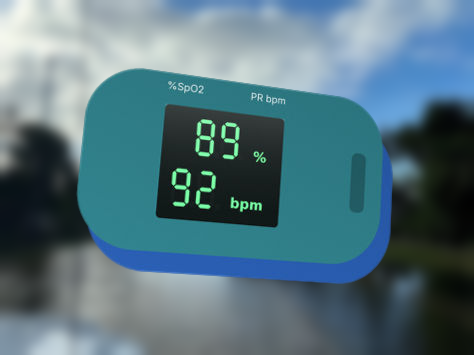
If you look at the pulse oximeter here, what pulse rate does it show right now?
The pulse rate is 92 bpm
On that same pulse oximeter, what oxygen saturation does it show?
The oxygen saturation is 89 %
